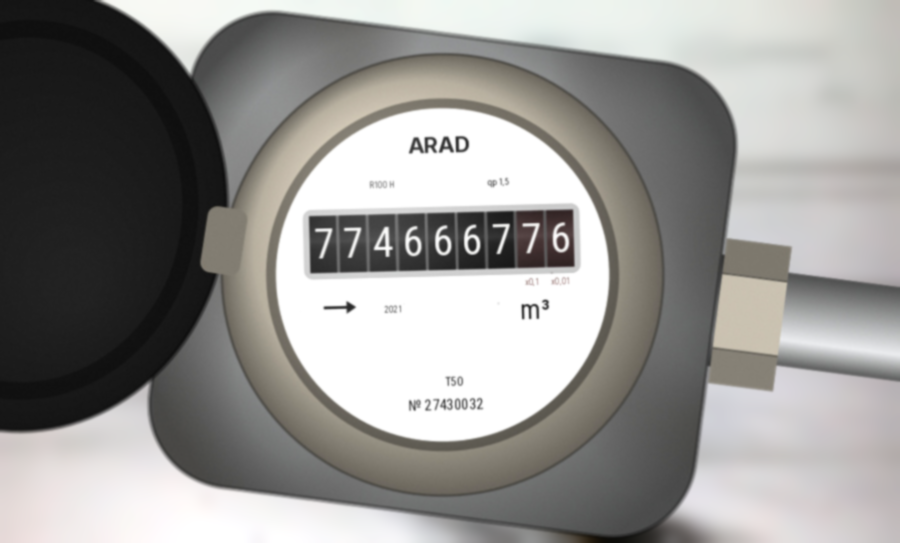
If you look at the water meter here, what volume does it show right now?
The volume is 7746667.76 m³
